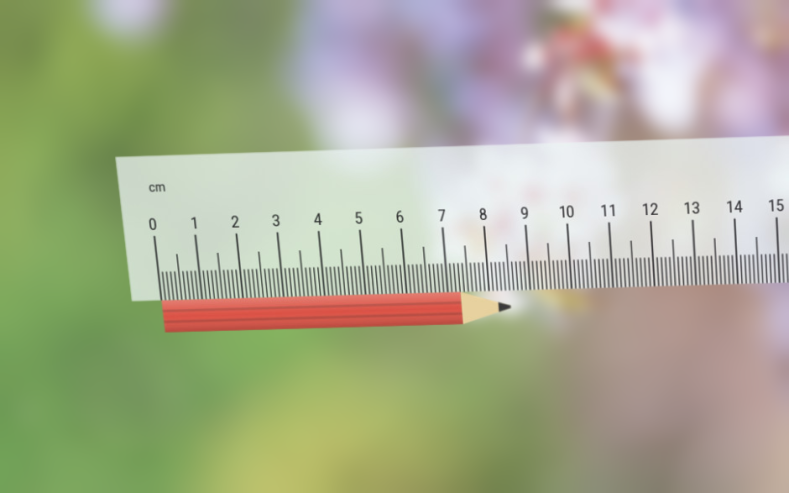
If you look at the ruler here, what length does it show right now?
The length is 8.5 cm
